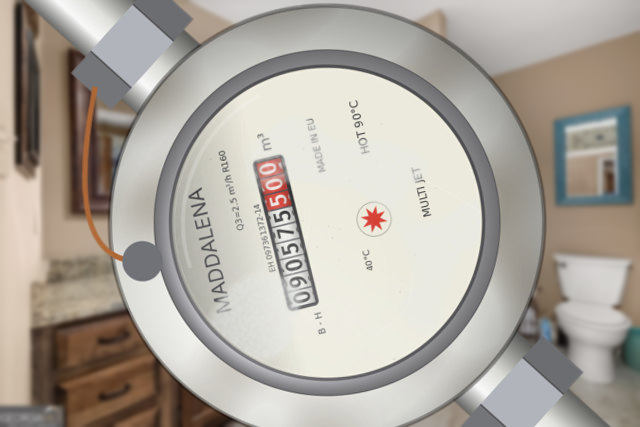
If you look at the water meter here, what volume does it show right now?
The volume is 90575.500 m³
